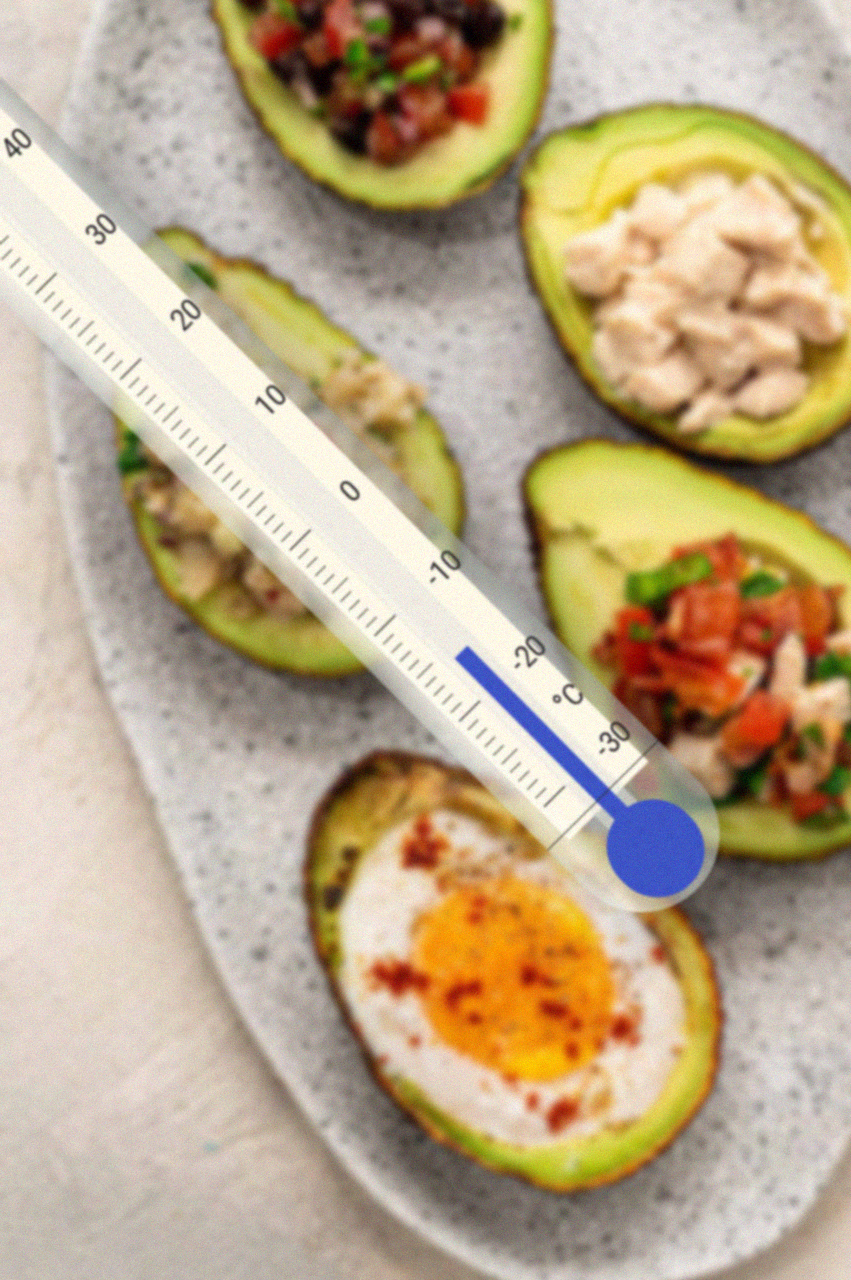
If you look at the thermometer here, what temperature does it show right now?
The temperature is -16 °C
